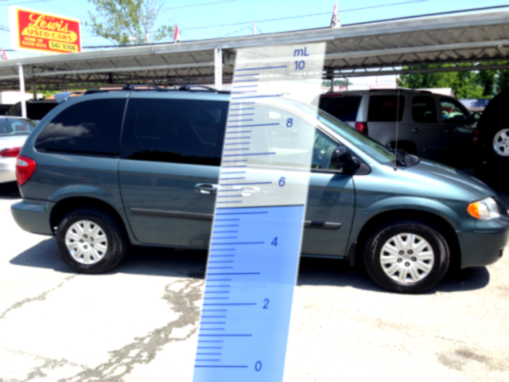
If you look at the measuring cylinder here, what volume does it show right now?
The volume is 5.2 mL
